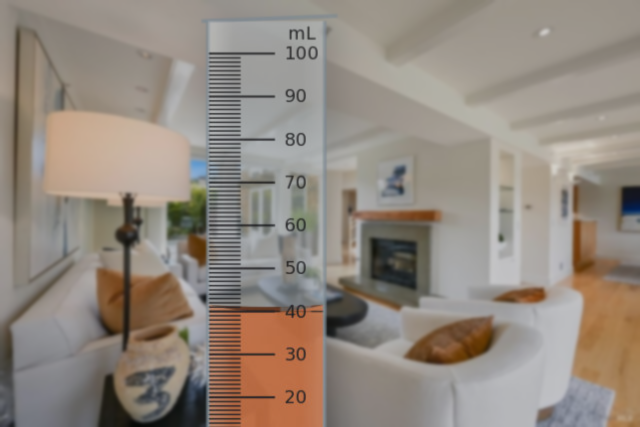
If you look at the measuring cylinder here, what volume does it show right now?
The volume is 40 mL
